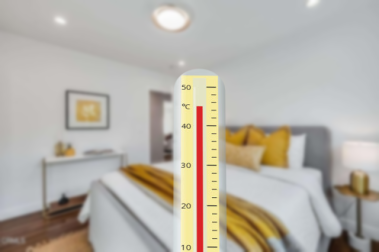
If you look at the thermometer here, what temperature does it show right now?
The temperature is 45 °C
